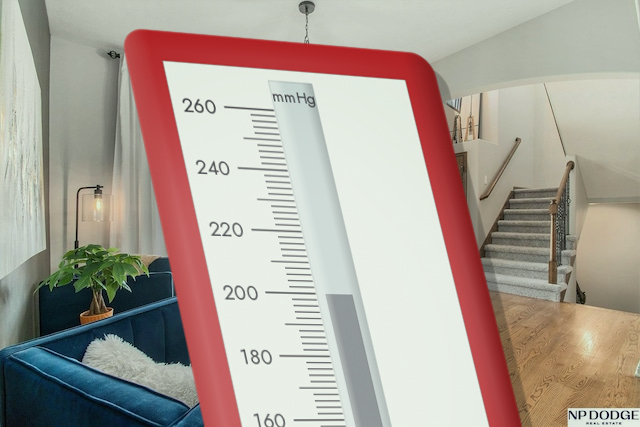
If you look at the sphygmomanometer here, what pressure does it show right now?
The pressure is 200 mmHg
